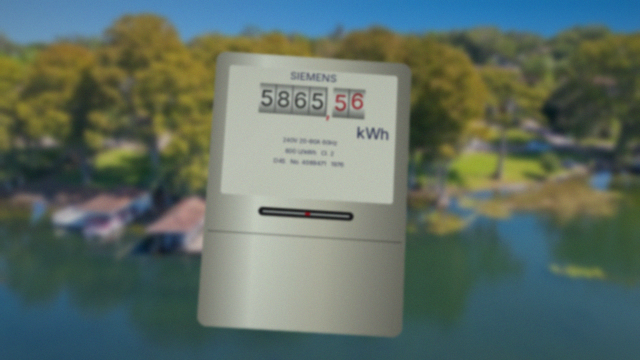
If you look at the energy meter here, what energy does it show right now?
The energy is 5865.56 kWh
